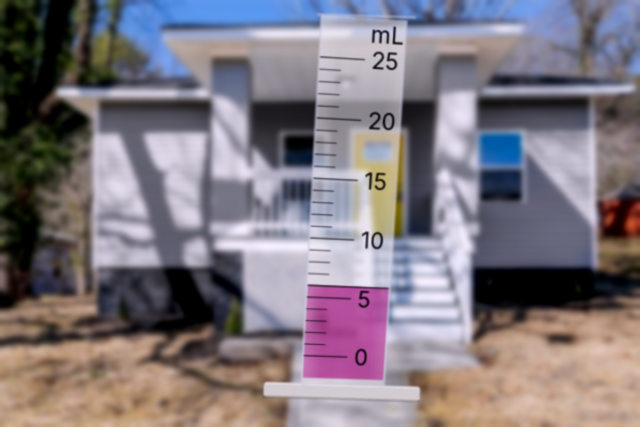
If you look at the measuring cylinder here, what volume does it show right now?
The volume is 6 mL
